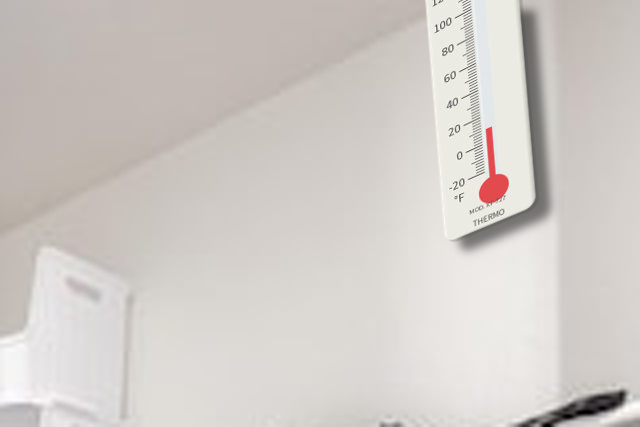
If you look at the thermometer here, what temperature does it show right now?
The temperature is 10 °F
